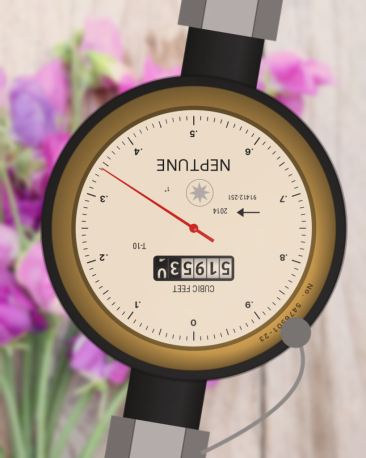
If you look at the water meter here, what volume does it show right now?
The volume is 519530.34 ft³
